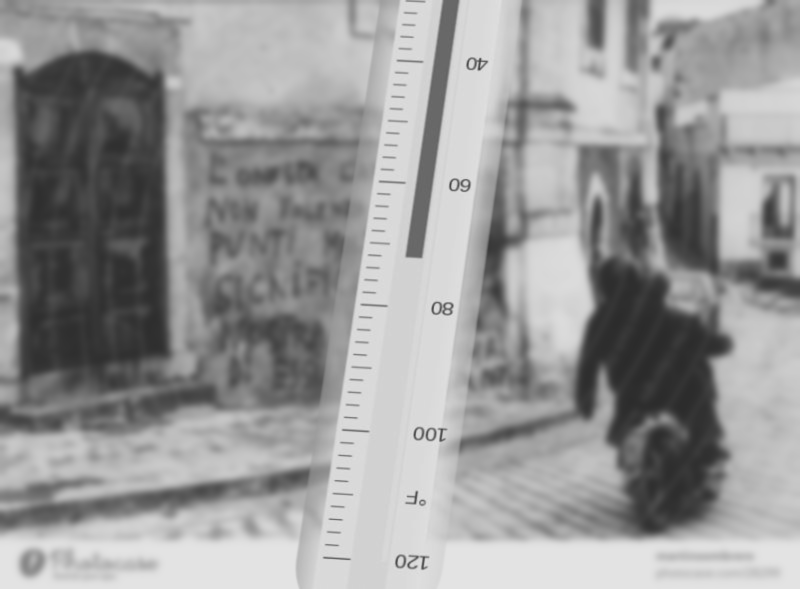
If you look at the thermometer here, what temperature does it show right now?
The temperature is 72 °F
